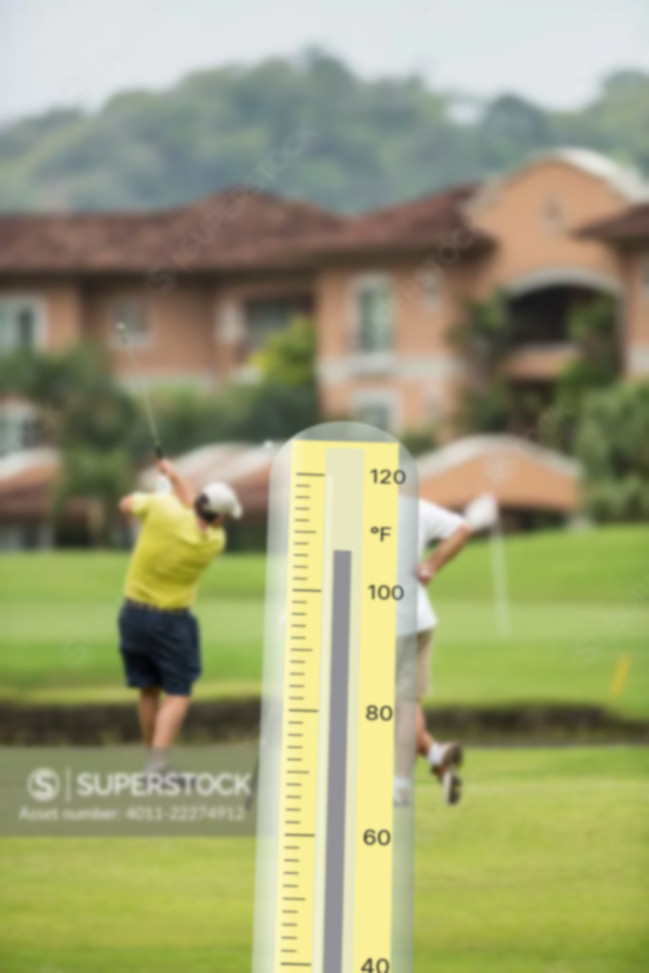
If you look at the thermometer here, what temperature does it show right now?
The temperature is 107 °F
